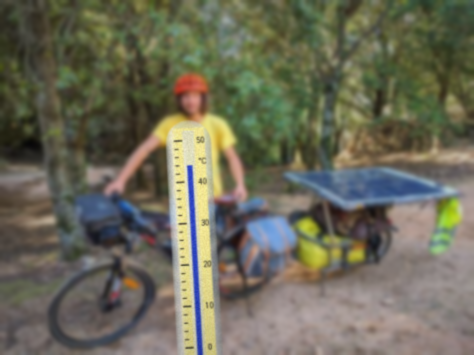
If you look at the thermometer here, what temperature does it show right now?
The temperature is 44 °C
